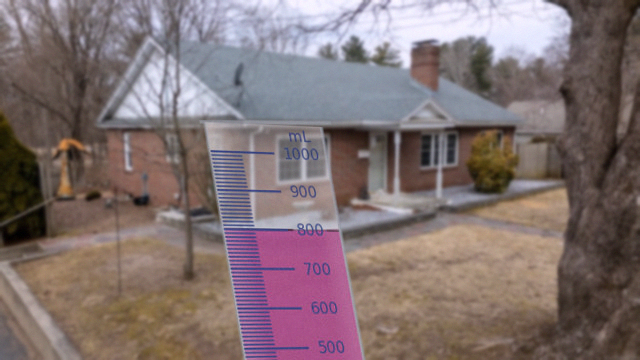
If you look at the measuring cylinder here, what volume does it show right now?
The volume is 800 mL
